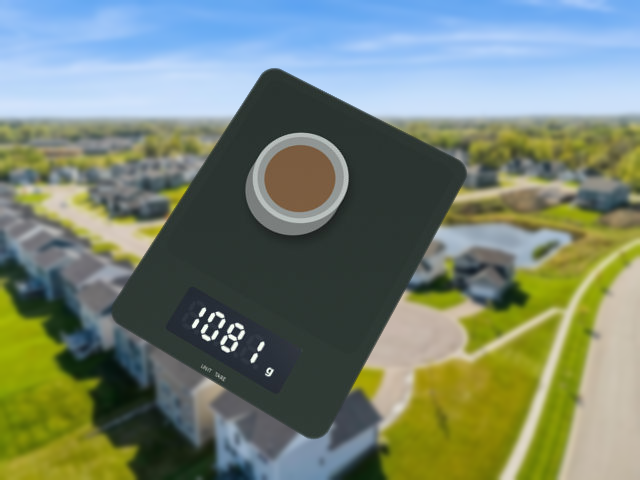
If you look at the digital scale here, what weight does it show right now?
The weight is 1081 g
